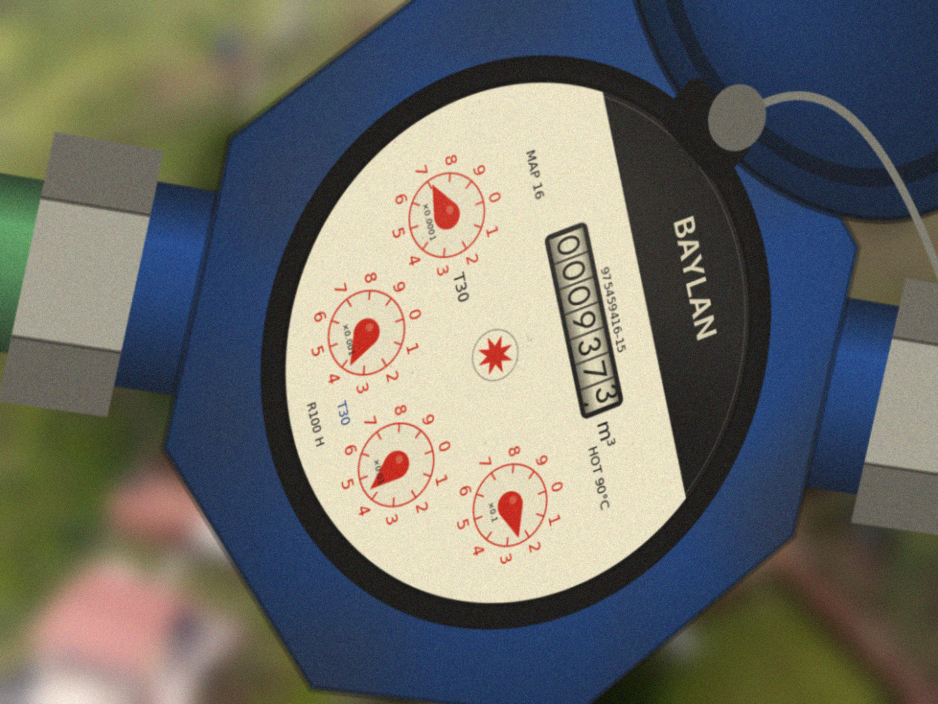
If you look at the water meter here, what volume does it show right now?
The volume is 9373.2437 m³
